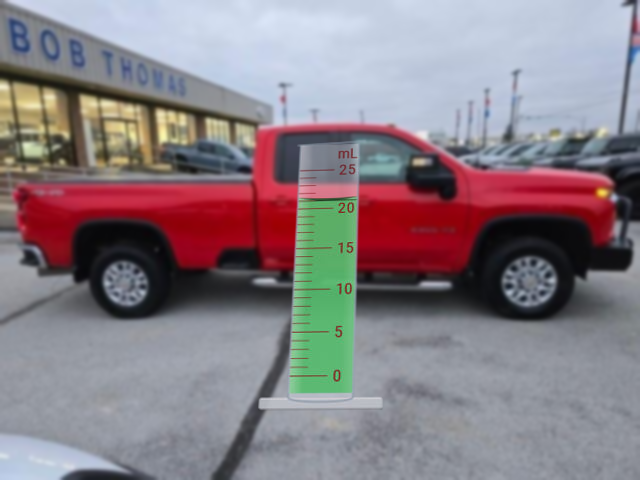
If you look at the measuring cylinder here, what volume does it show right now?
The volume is 21 mL
